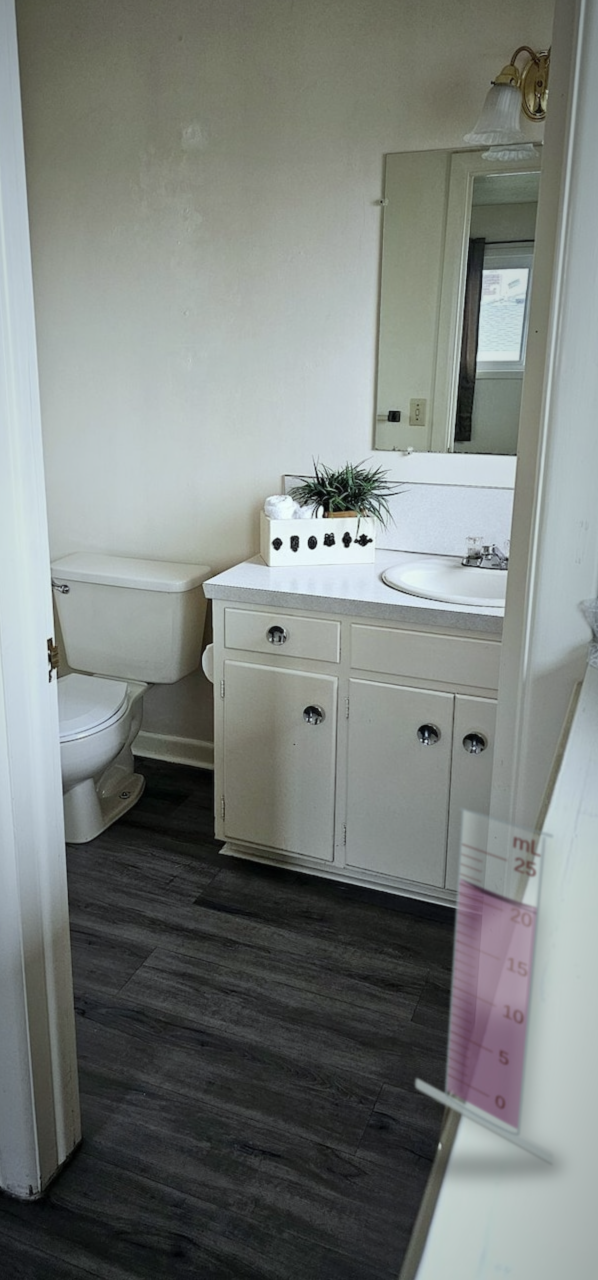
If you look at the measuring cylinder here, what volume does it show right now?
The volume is 21 mL
